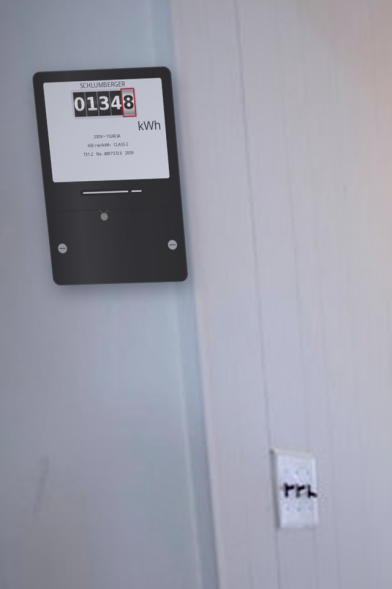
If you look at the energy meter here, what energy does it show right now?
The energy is 134.8 kWh
